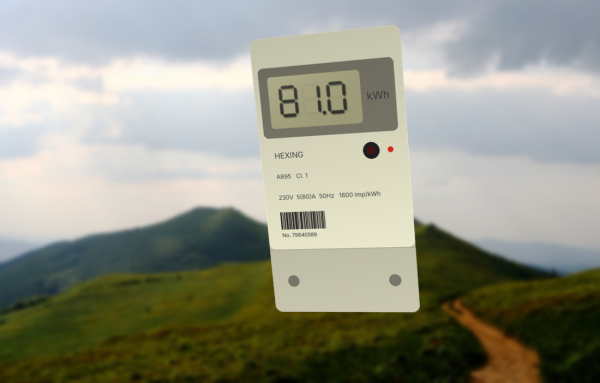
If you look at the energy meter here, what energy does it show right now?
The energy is 81.0 kWh
